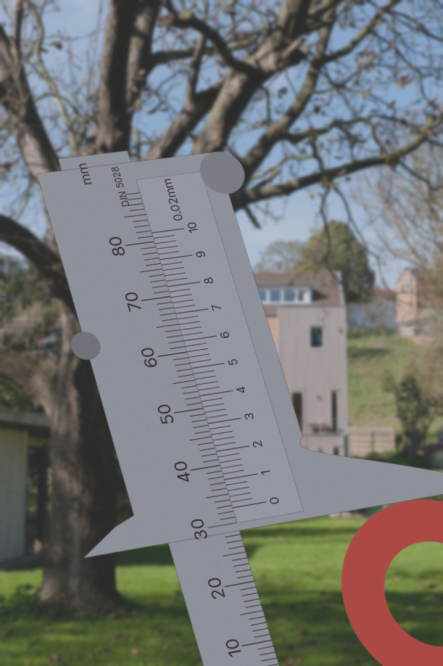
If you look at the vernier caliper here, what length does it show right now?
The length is 32.6 mm
